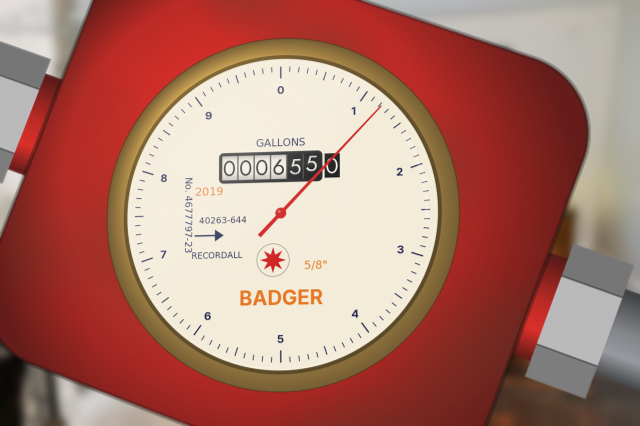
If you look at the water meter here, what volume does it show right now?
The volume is 6551.2 gal
